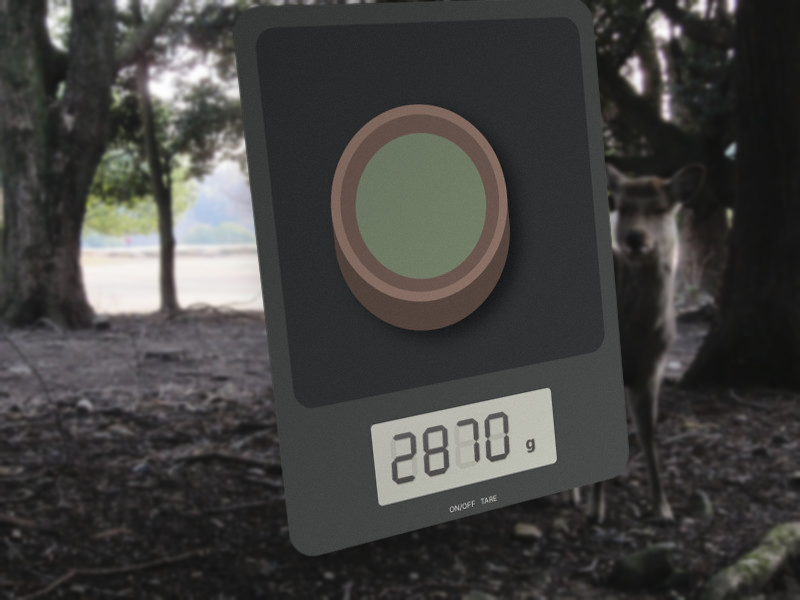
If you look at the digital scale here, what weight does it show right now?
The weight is 2870 g
